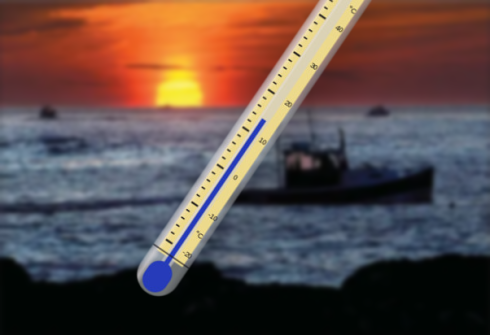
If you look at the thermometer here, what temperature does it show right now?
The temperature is 14 °C
